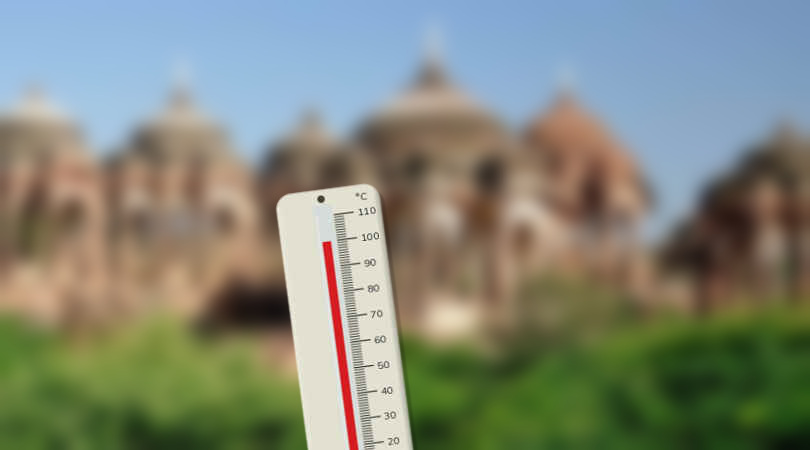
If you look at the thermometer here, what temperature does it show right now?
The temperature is 100 °C
